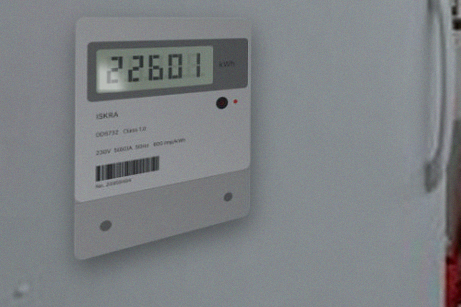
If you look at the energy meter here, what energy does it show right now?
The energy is 22601 kWh
